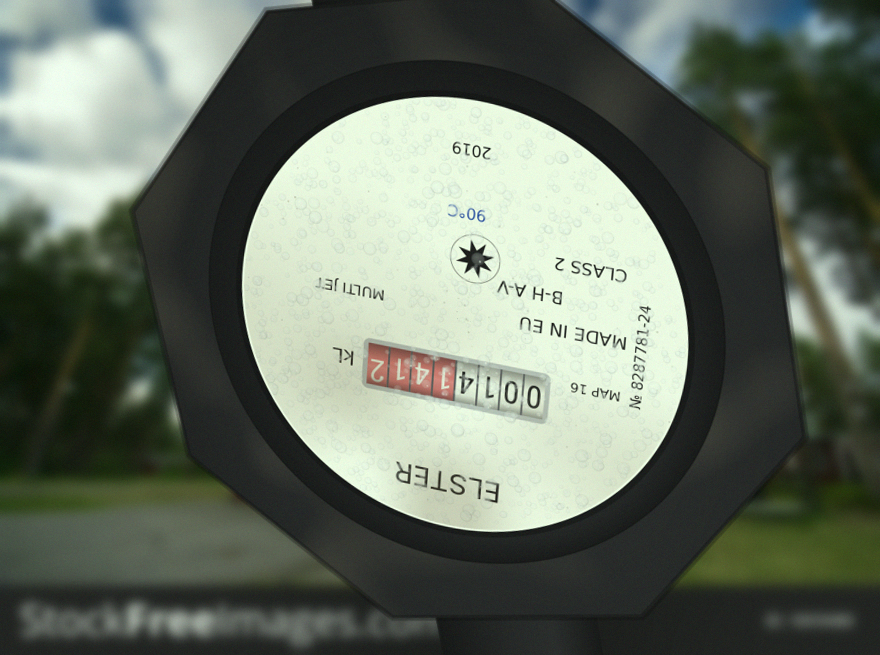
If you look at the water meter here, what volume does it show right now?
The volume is 14.1412 kL
